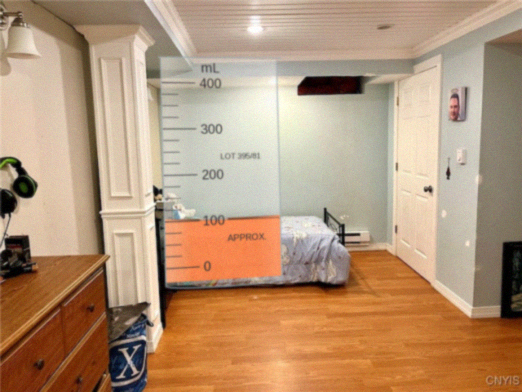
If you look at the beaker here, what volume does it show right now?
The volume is 100 mL
